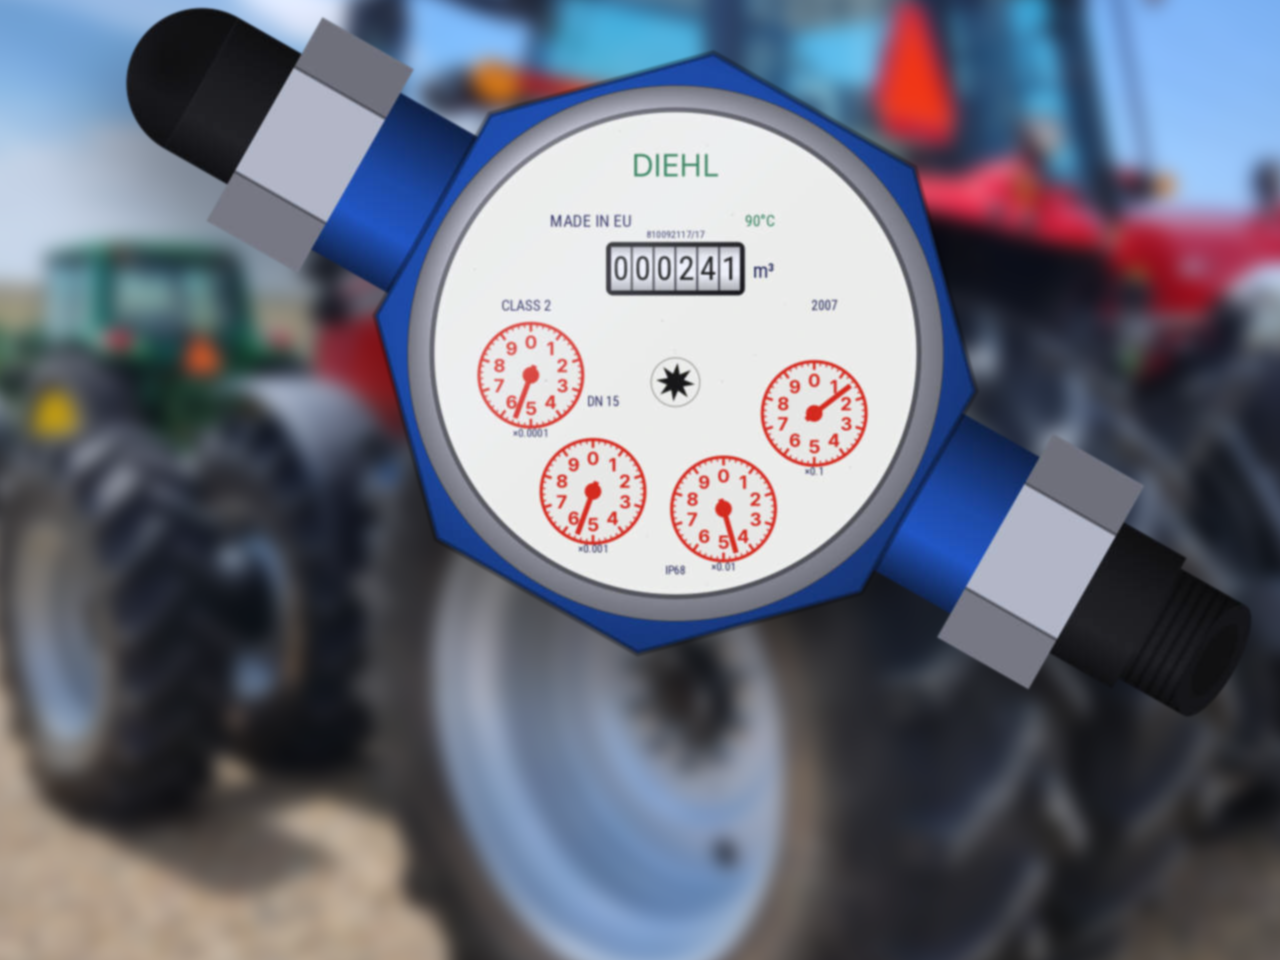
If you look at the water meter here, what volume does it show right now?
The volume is 241.1455 m³
